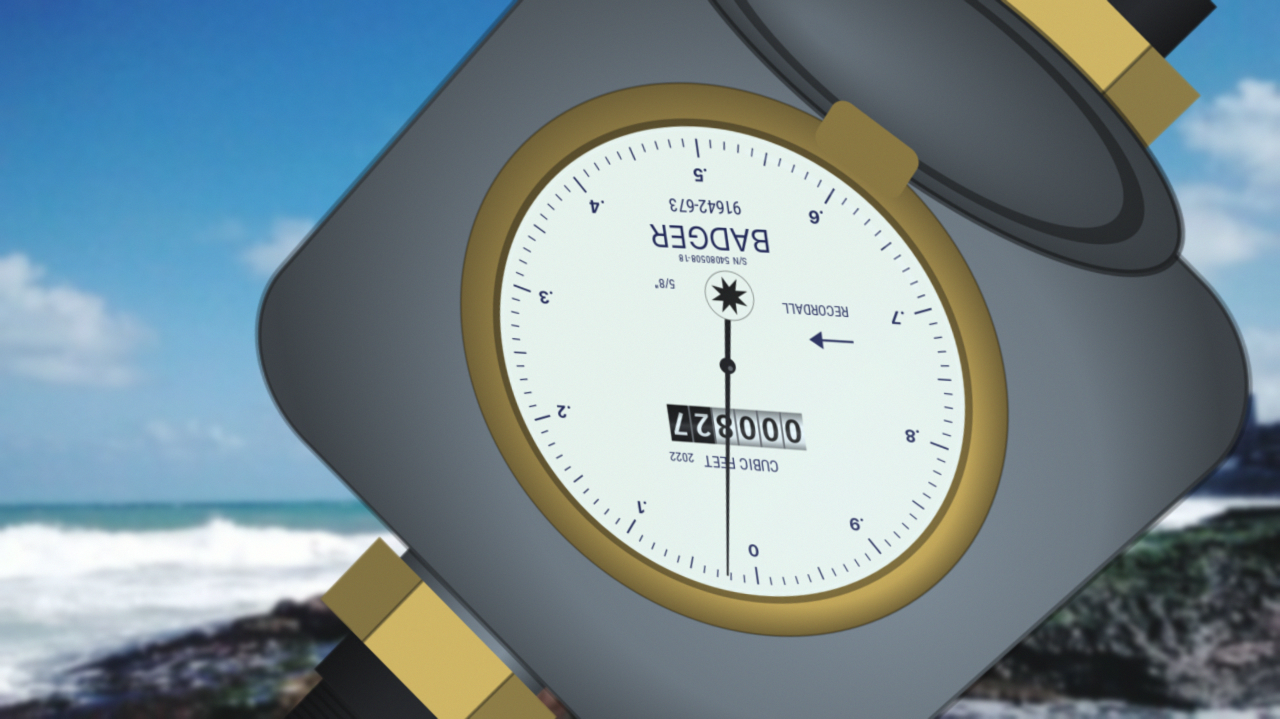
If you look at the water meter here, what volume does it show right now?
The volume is 827.02 ft³
